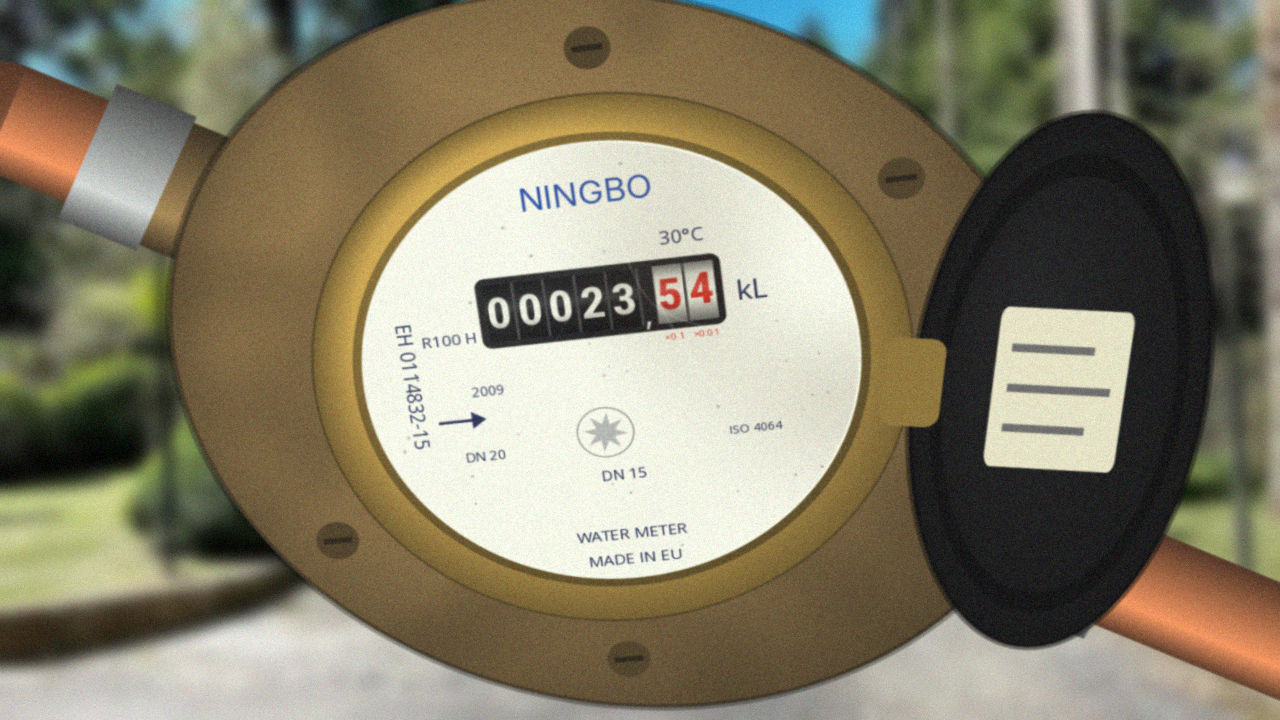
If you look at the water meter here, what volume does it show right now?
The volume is 23.54 kL
